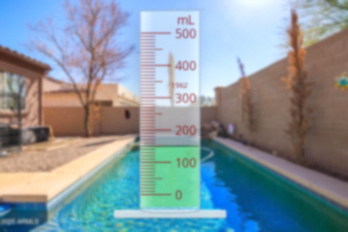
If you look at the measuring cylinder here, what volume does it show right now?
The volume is 150 mL
